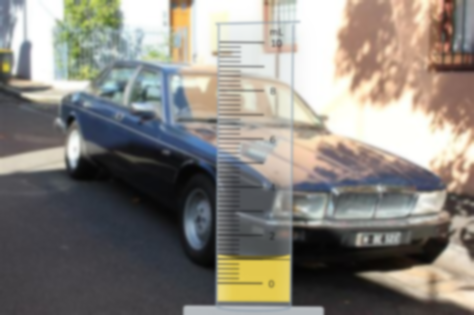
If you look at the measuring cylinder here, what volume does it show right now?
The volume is 1 mL
